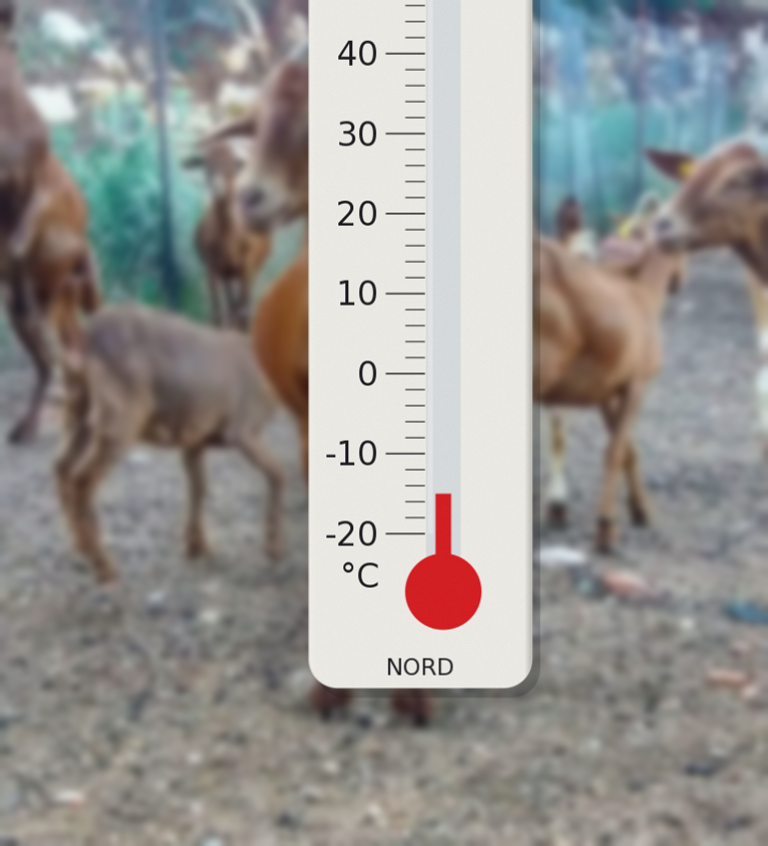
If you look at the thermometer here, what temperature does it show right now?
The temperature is -15 °C
